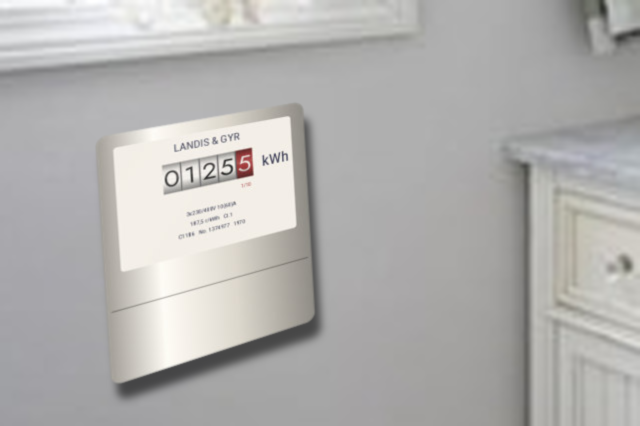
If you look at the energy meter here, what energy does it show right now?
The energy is 125.5 kWh
